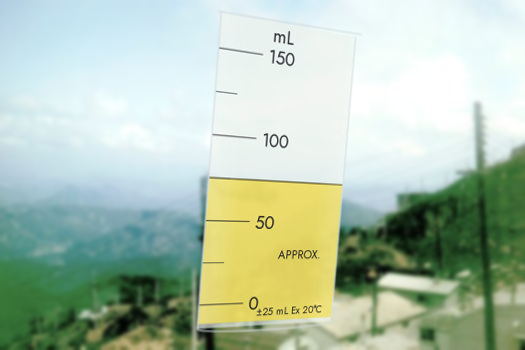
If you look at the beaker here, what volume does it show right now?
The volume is 75 mL
